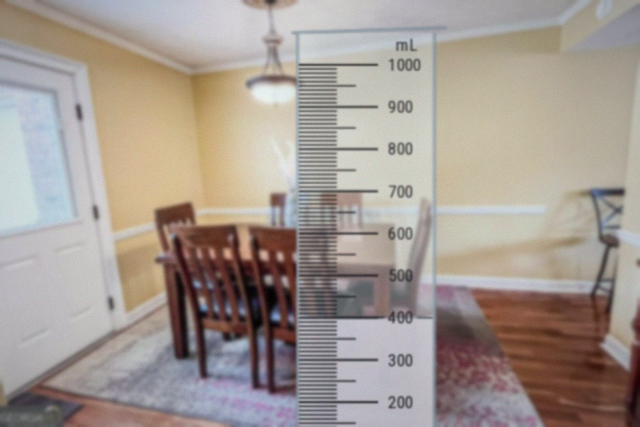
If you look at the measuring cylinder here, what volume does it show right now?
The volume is 400 mL
